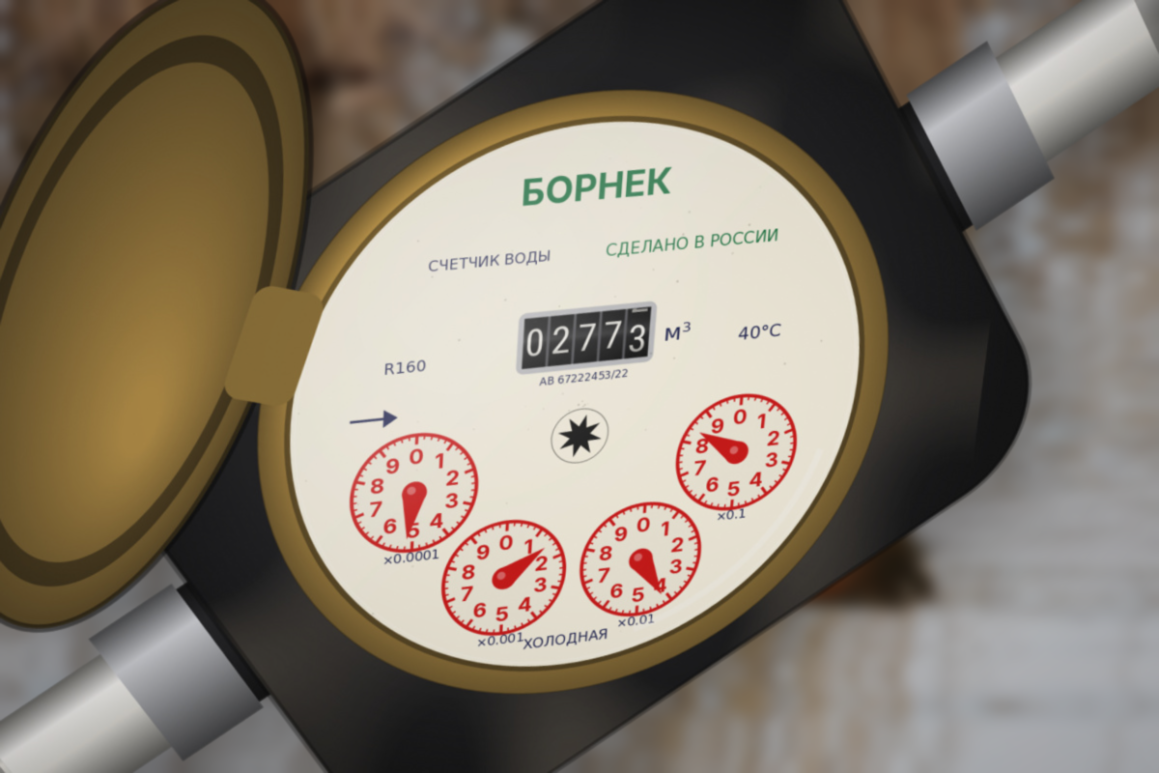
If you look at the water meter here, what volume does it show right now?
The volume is 2772.8415 m³
